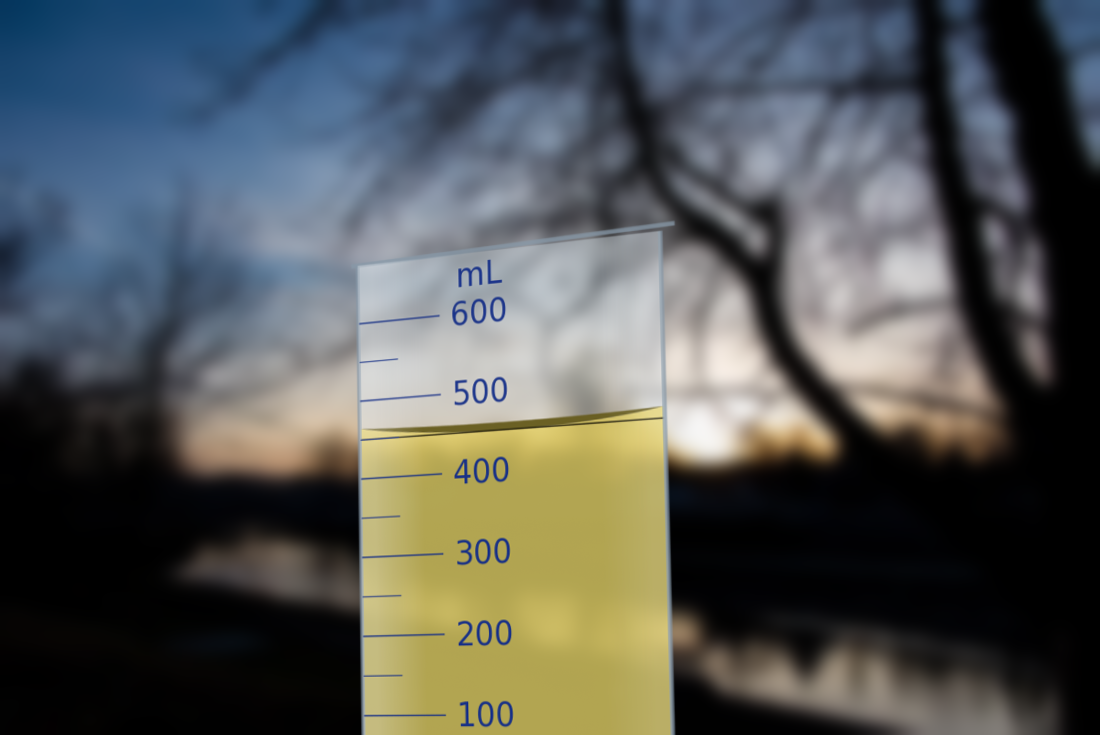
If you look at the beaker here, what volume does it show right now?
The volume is 450 mL
